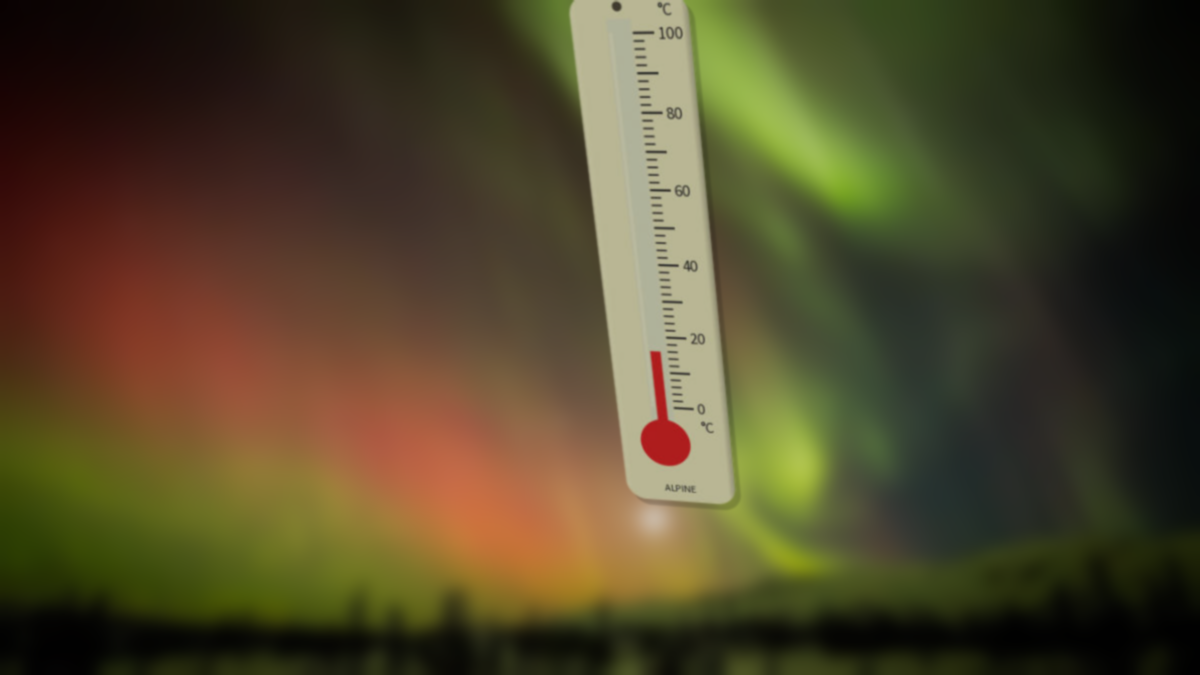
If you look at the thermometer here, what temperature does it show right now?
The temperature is 16 °C
